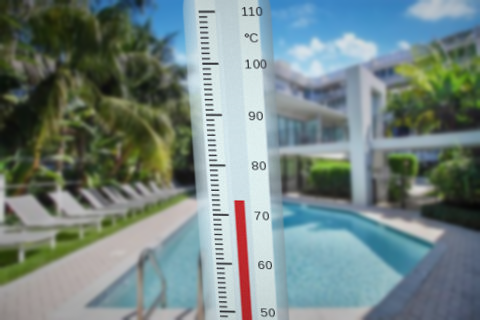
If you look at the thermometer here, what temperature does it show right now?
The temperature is 73 °C
